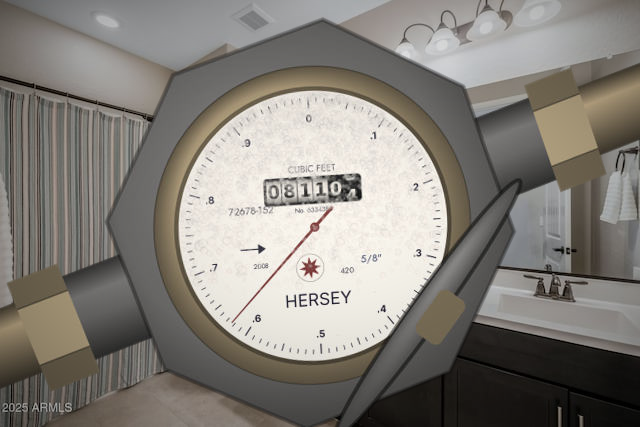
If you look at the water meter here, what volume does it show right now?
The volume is 81103.62 ft³
